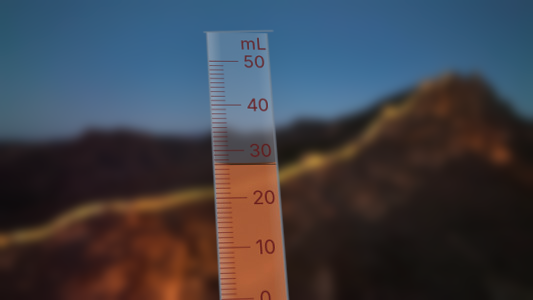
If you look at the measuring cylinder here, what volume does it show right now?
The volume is 27 mL
